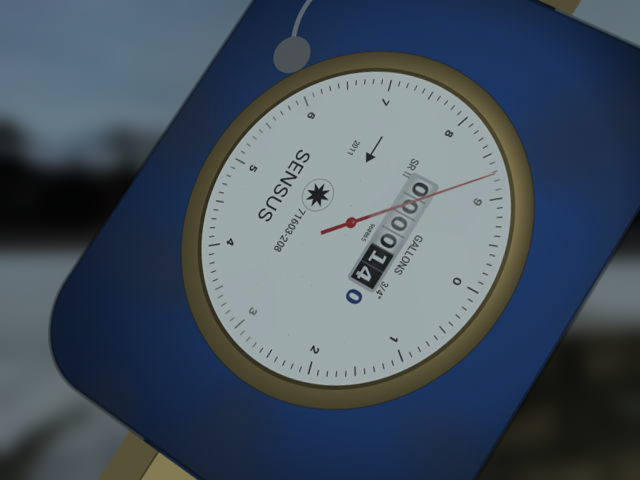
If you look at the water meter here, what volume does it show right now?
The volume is 138.7 gal
